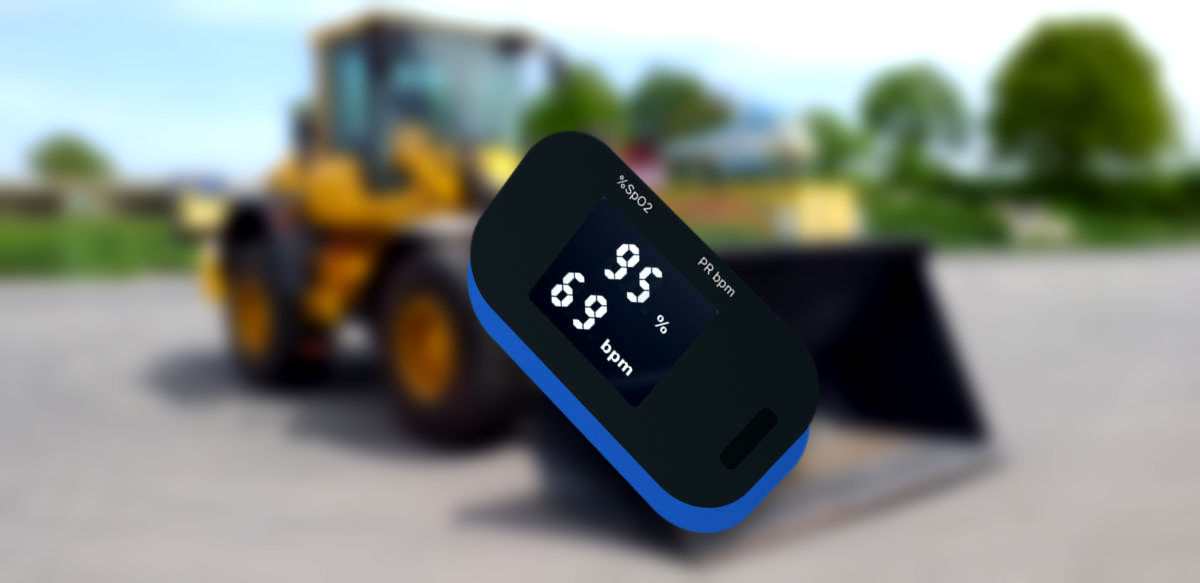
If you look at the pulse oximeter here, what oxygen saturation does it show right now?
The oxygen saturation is 95 %
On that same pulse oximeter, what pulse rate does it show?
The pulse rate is 69 bpm
